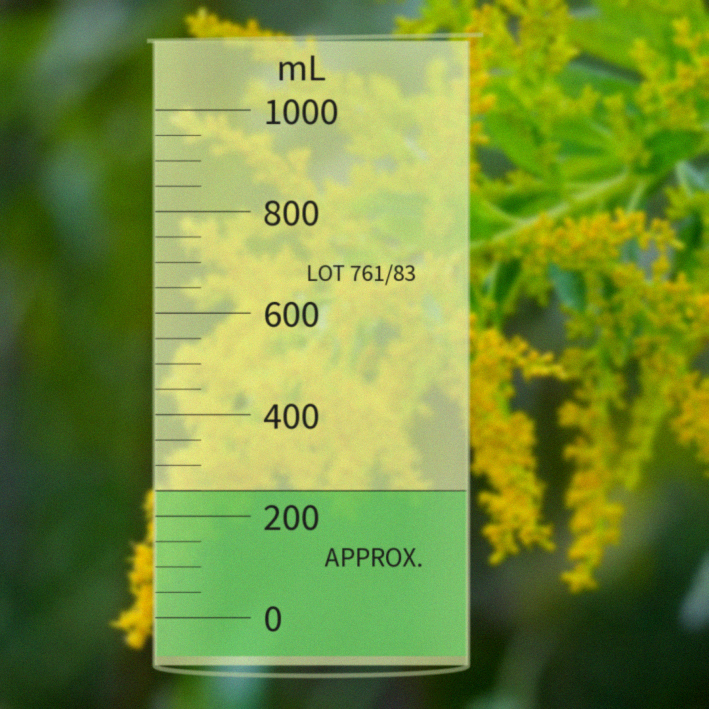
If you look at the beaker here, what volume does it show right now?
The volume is 250 mL
